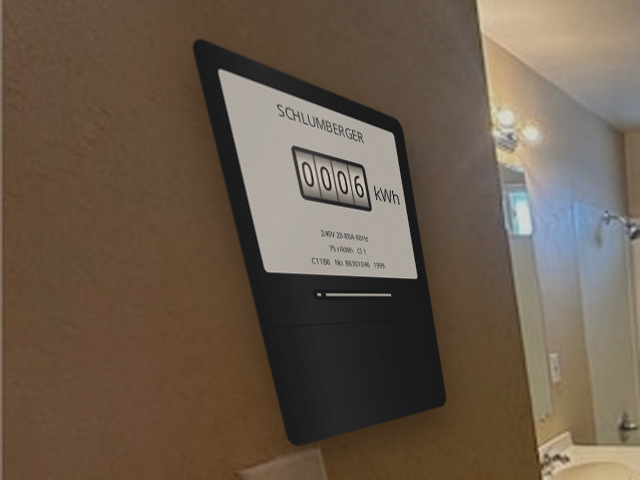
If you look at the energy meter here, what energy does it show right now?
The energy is 6 kWh
